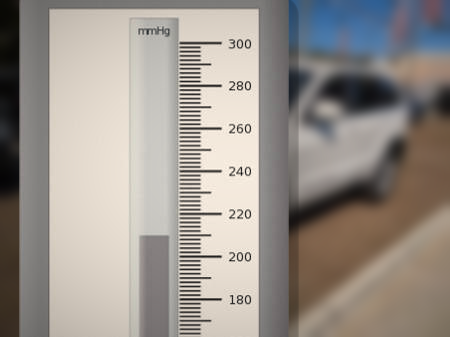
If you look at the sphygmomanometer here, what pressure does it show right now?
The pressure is 210 mmHg
